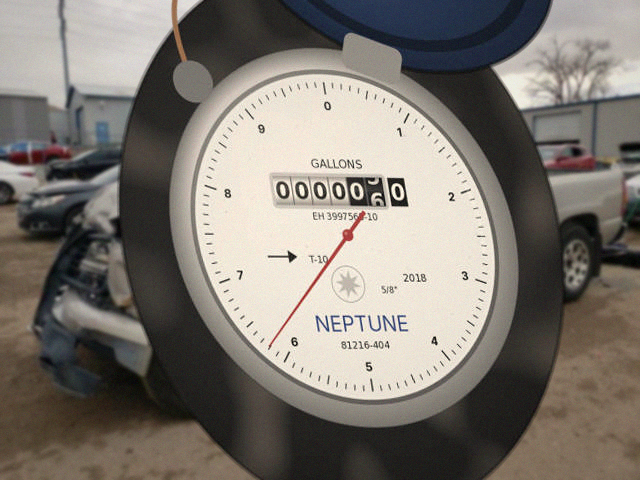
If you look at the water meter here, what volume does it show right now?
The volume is 56.2 gal
